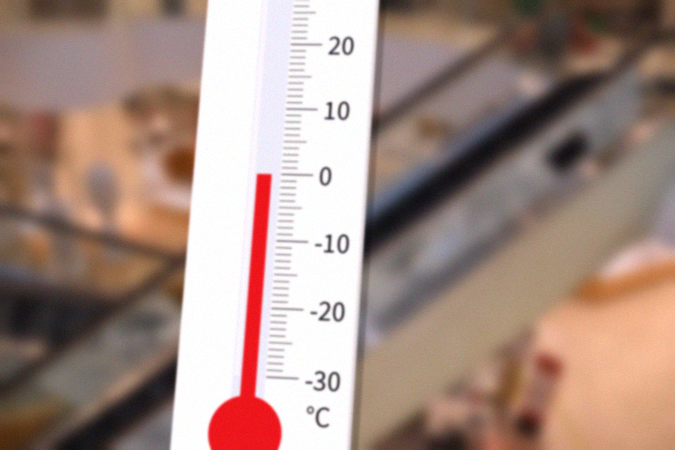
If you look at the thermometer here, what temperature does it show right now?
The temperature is 0 °C
